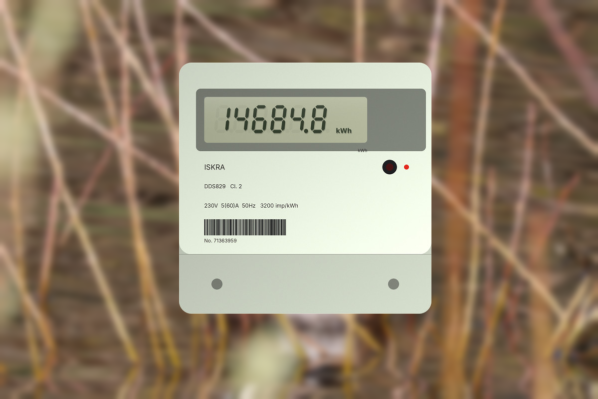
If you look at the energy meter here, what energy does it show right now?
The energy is 14684.8 kWh
